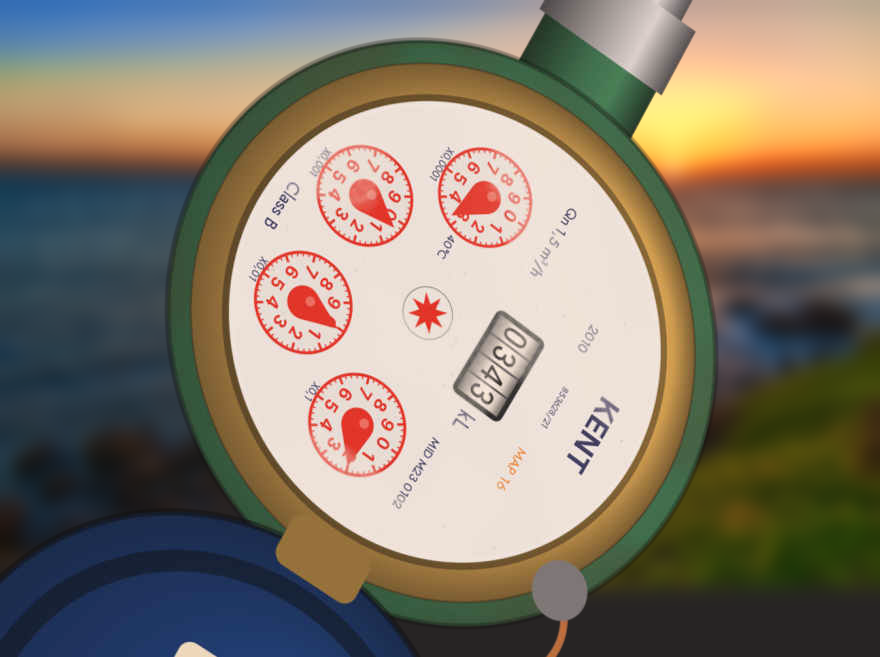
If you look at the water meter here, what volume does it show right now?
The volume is 343.2003 kL
